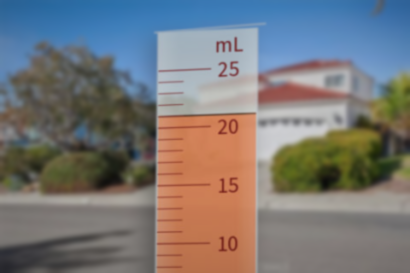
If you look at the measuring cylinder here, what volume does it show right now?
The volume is 21 mL
